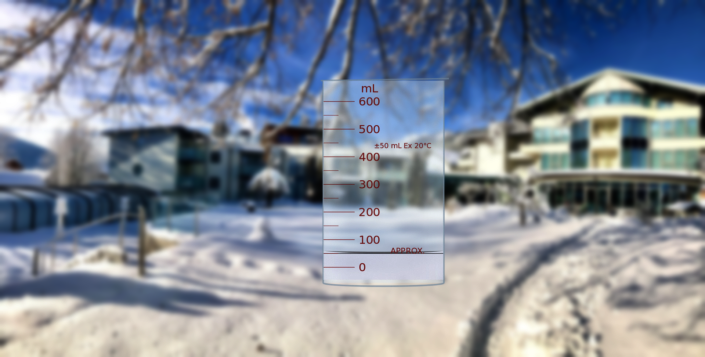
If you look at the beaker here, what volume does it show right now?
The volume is 50 mL
